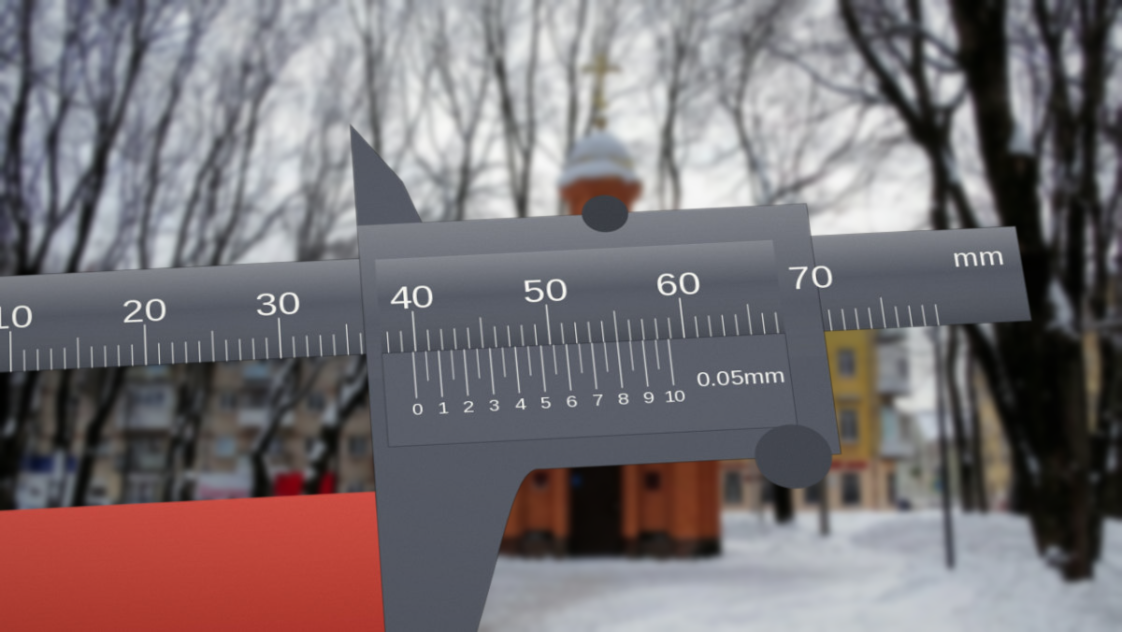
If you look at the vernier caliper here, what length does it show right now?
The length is 39.8 mm
